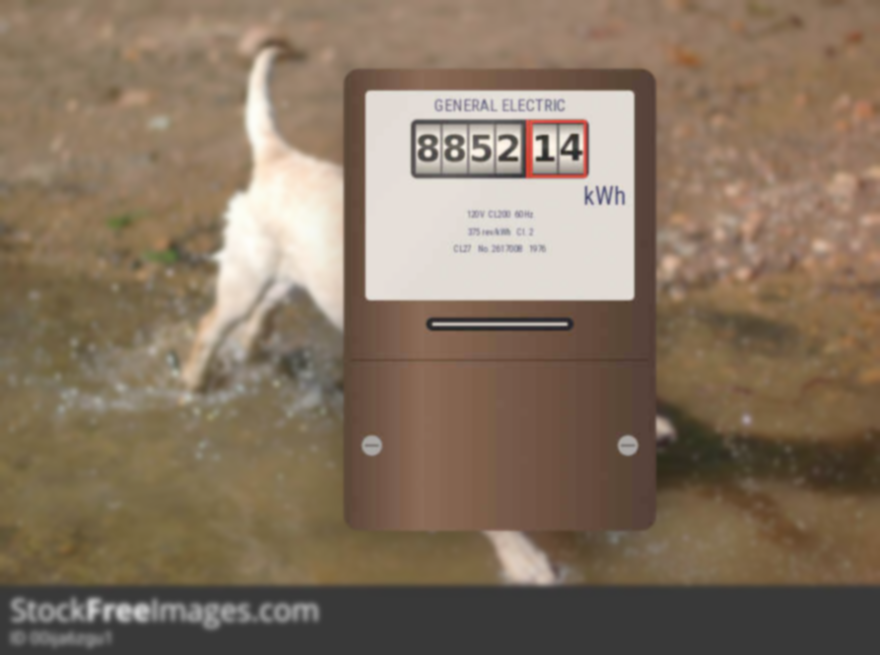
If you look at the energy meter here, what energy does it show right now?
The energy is 8852.14 kWh
